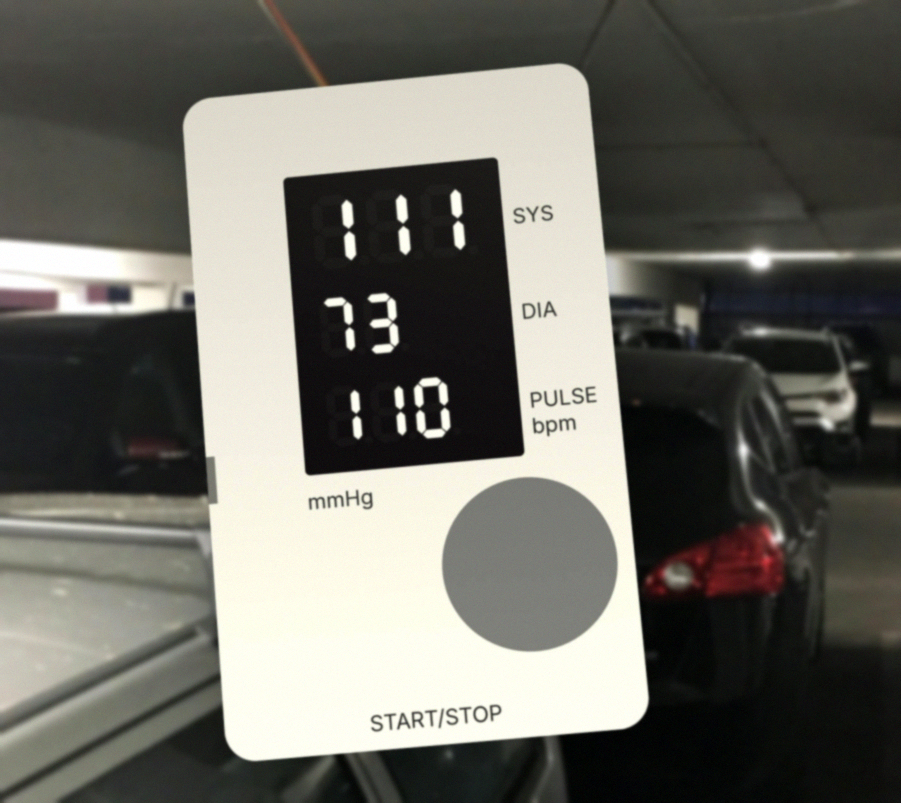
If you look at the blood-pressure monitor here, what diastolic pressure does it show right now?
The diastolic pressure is 73 mmHg
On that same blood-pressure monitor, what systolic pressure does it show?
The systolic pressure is 111 mmHg
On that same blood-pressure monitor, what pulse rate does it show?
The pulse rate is 110 bpm
